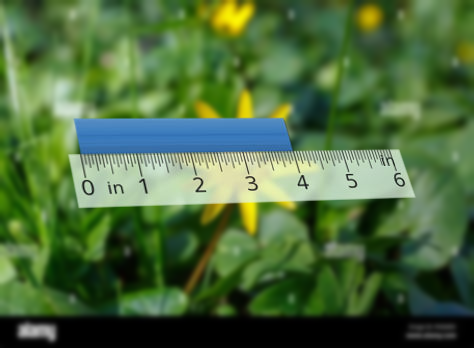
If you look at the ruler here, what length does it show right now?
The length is 4 in
